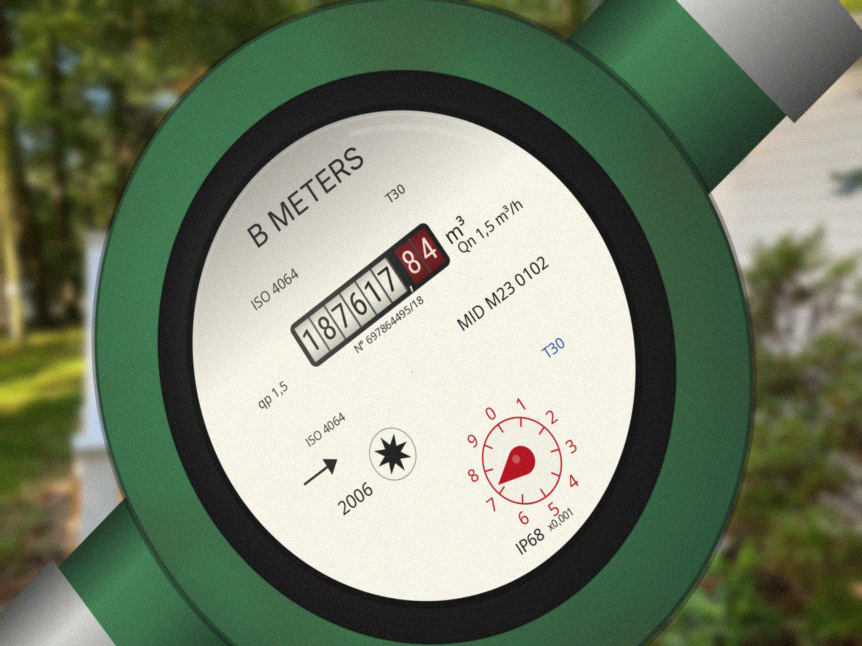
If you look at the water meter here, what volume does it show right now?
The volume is 187617.847 m³
